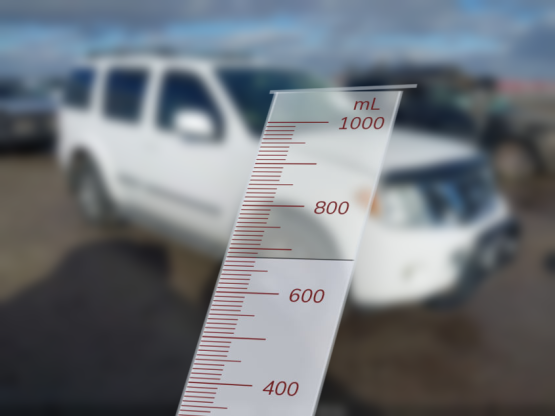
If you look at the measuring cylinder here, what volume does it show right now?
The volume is 680 mL
